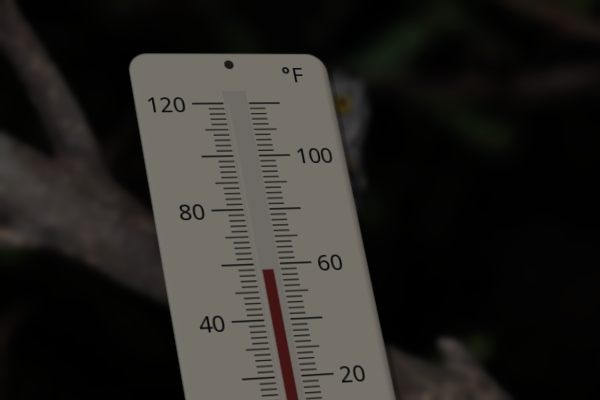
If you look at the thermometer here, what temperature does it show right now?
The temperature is 58 °F
